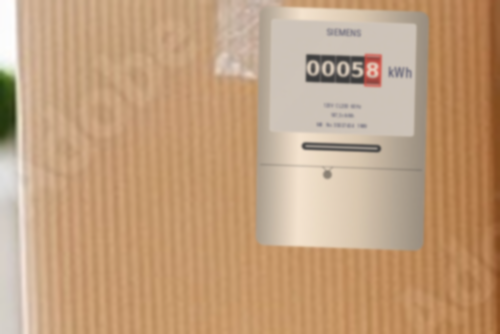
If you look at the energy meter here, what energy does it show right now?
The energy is 5.8 kWh
